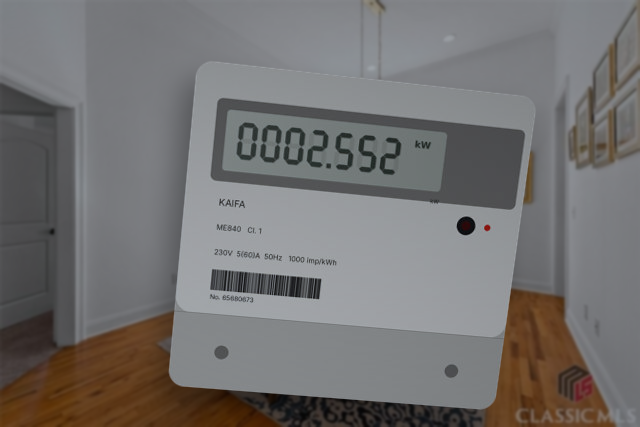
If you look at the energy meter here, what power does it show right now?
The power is 2.552 kW
